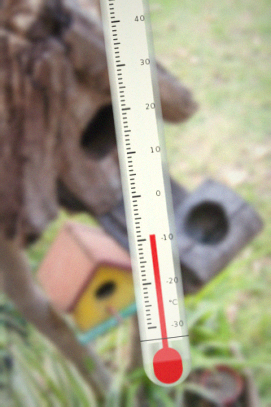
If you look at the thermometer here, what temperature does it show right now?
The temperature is -9 °C
